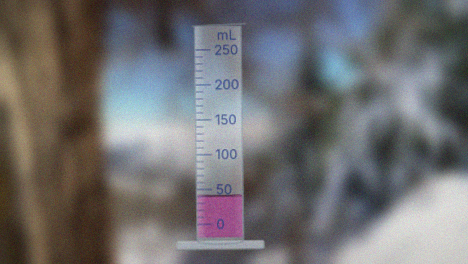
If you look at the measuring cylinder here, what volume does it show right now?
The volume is 40 mL
